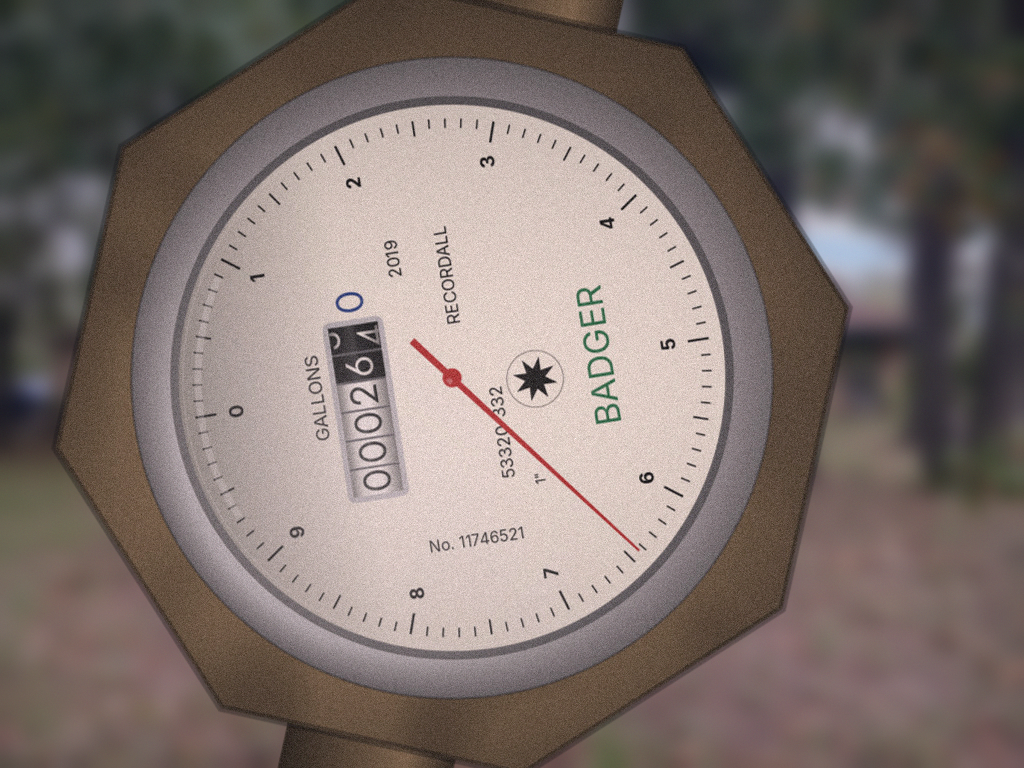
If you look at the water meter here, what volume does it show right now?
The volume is 2636.4 gal
